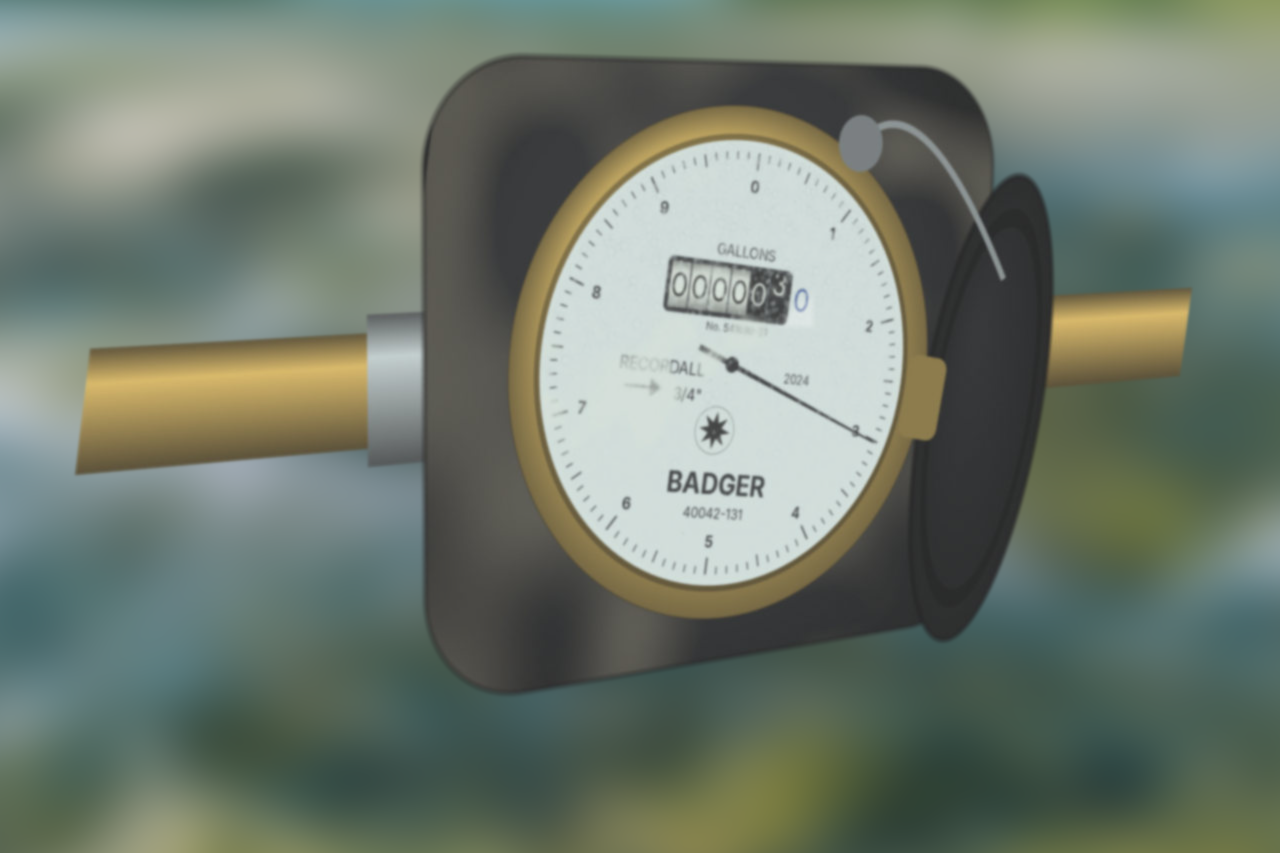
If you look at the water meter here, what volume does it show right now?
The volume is 33.0 gal
